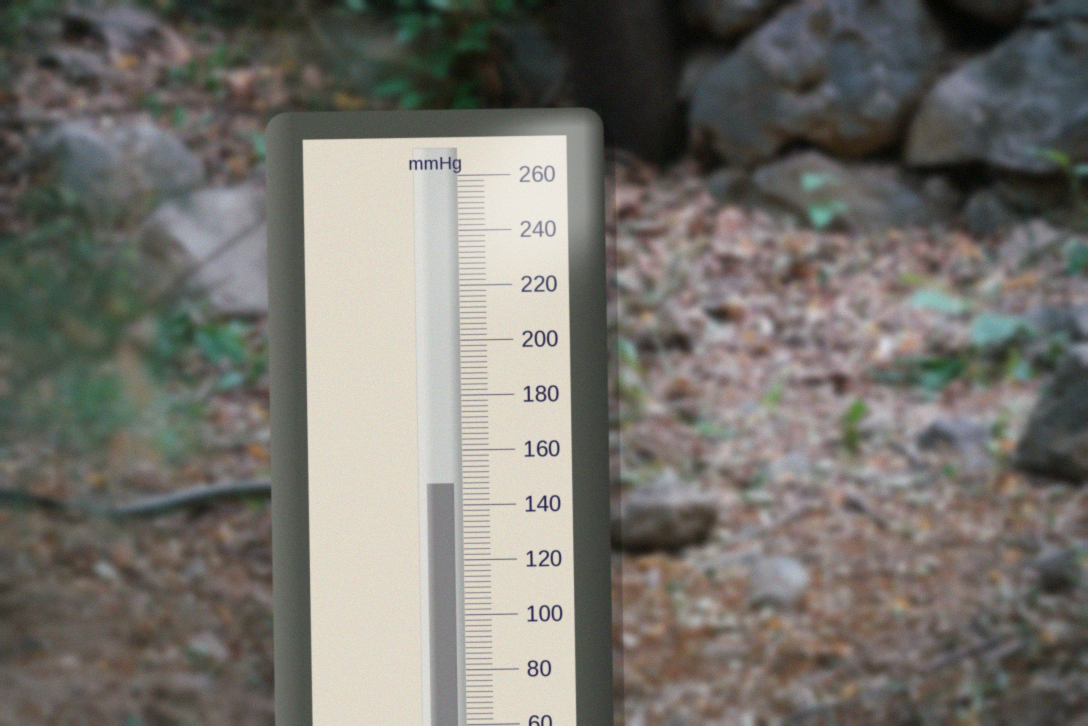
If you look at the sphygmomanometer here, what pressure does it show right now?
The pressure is 148 mmHg
